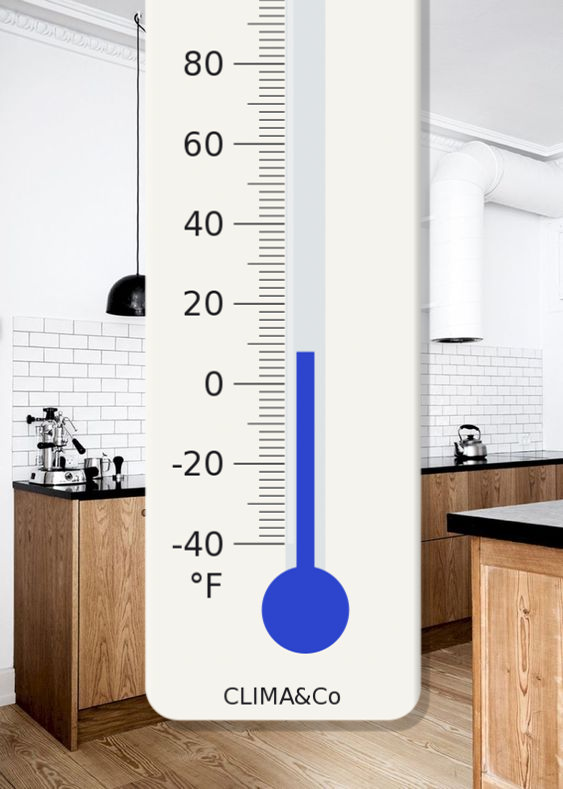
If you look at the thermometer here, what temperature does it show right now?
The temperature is 8 °F
